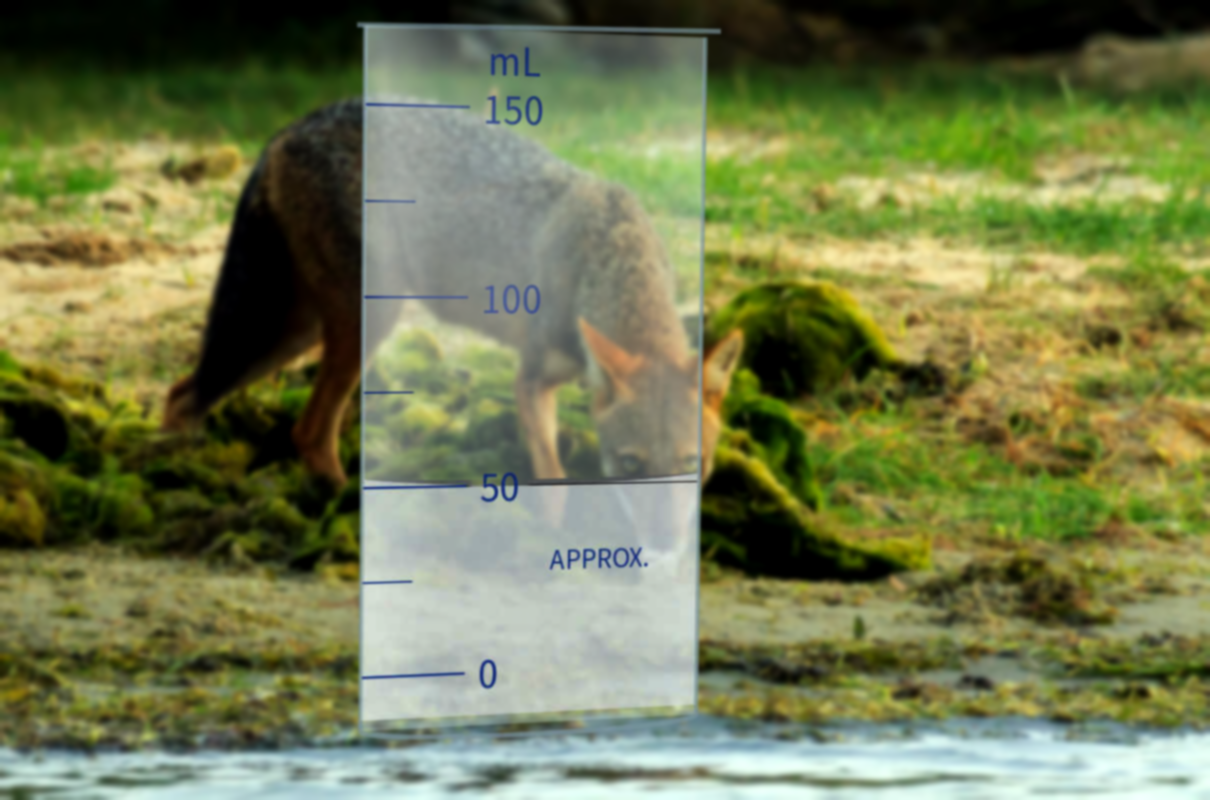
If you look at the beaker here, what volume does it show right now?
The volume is 50 mL
